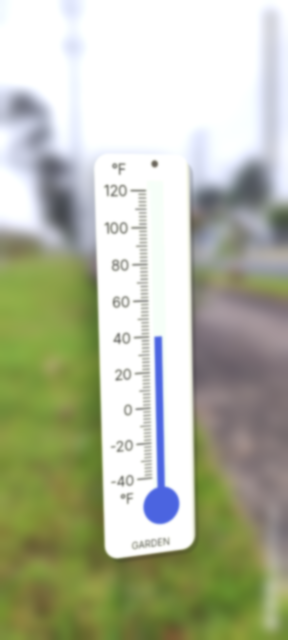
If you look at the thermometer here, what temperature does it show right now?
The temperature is 40 °F
